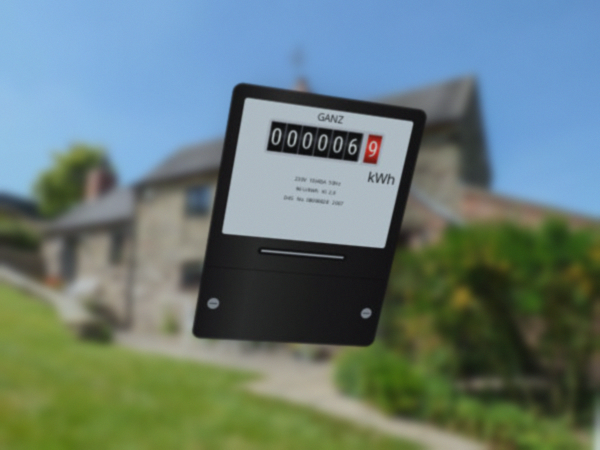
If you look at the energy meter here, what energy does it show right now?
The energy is 6.9 kWh
